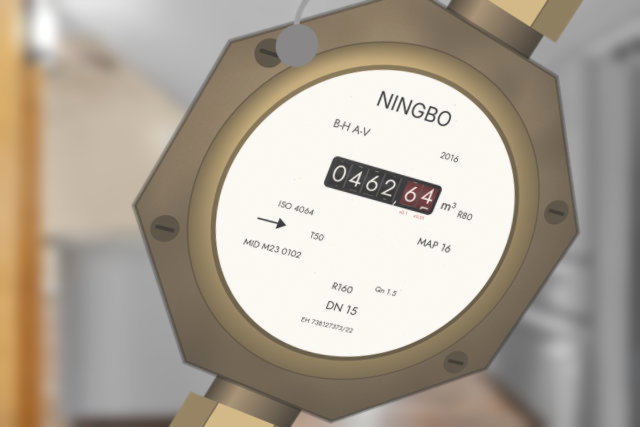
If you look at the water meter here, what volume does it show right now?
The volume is 462.64 m³
